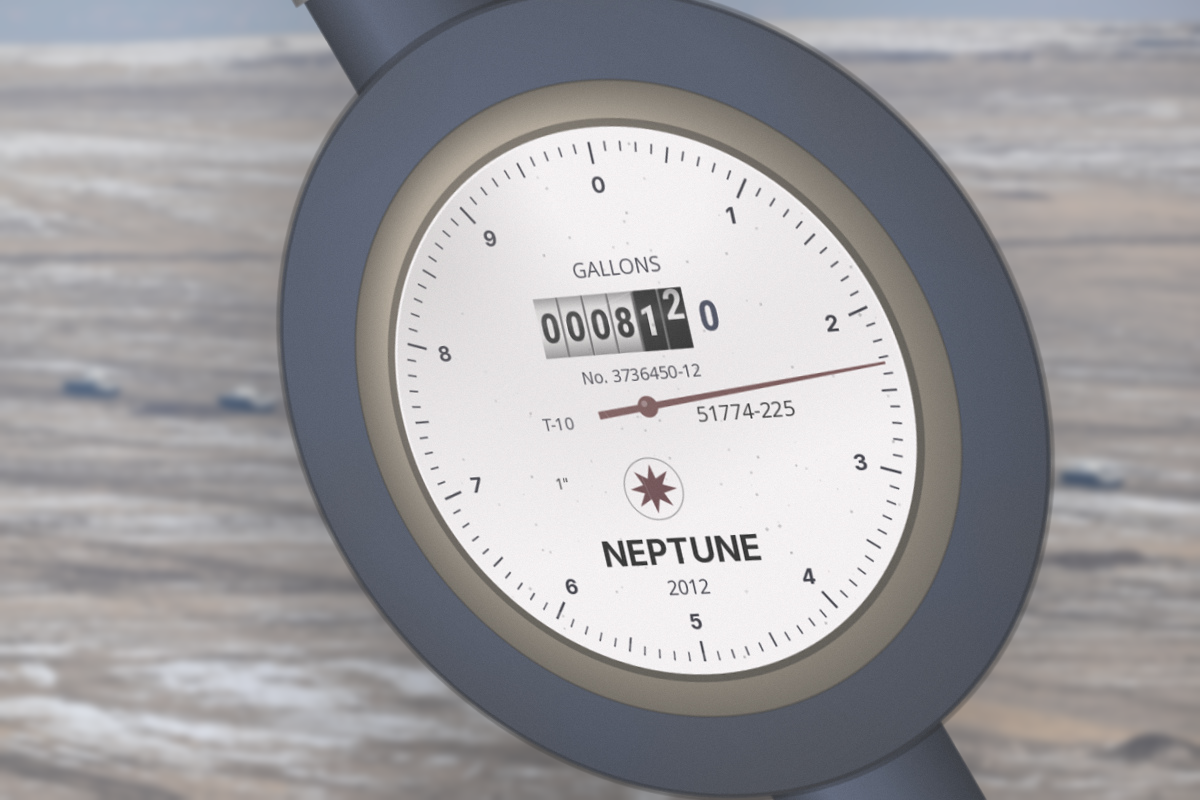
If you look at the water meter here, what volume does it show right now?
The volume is 8122.3 gal
